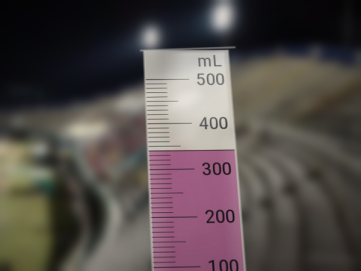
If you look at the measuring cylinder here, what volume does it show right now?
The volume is 340 mL
